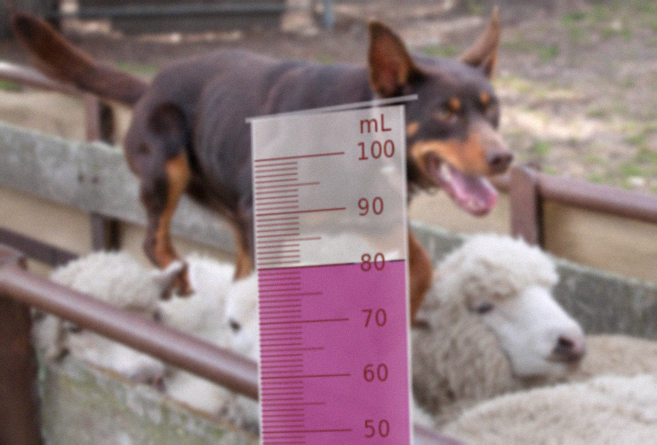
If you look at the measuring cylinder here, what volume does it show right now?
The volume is 80 mL
